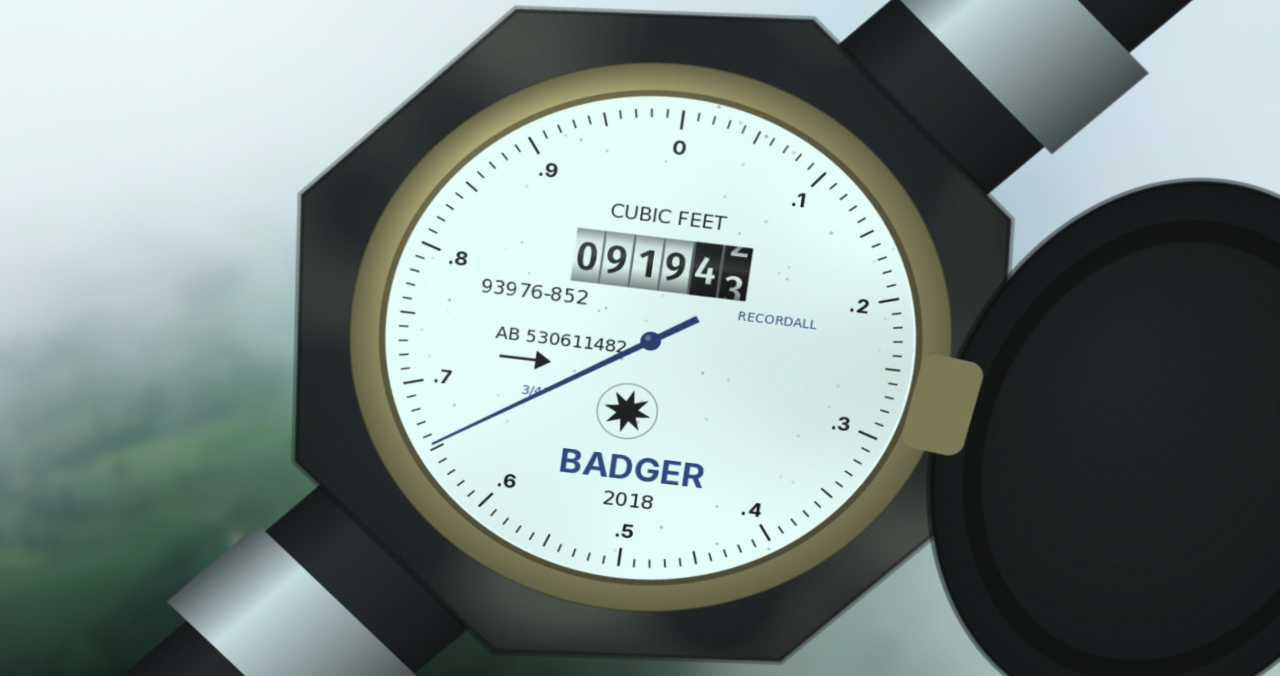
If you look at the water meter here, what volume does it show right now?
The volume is 91942.65 ft³
